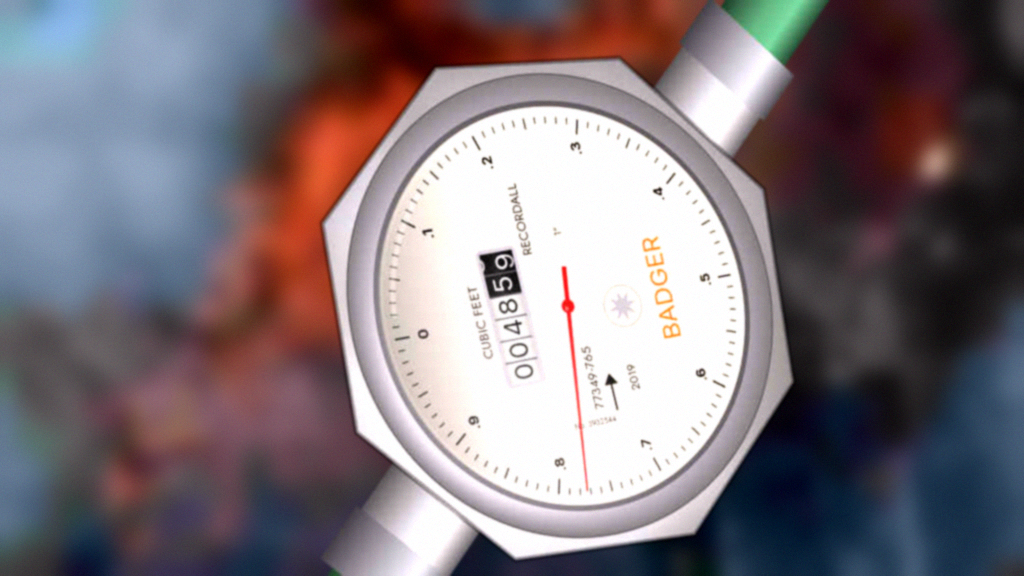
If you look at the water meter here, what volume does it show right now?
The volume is 4858.77 ft³
